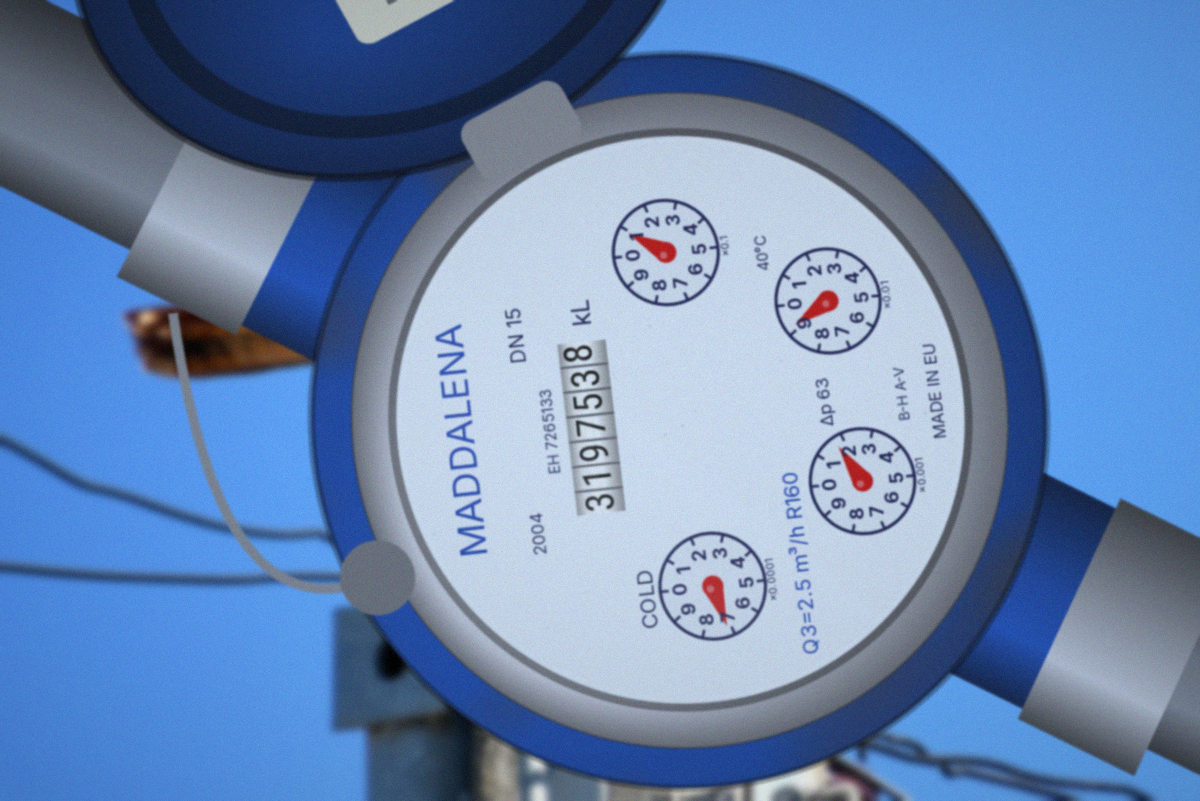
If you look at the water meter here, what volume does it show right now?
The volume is 3197538.0917 kL
